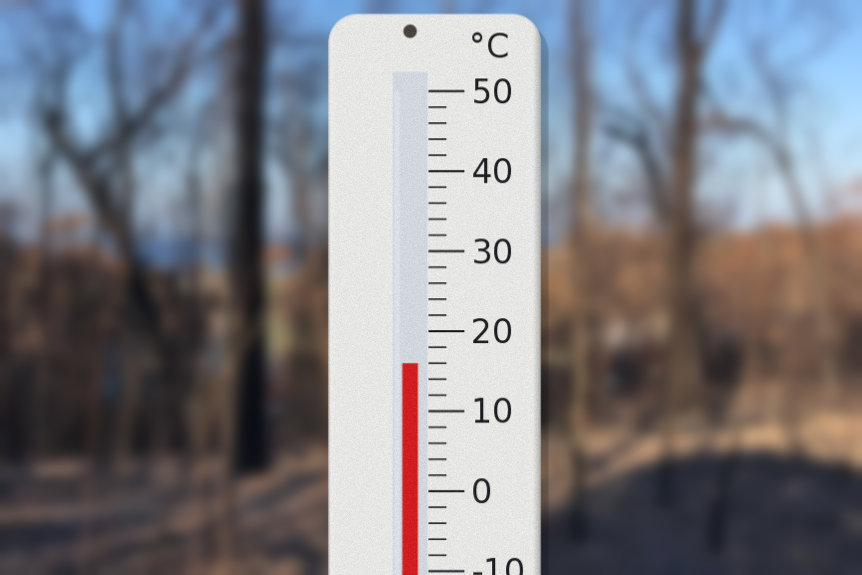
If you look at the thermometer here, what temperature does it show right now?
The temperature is 16 °C
